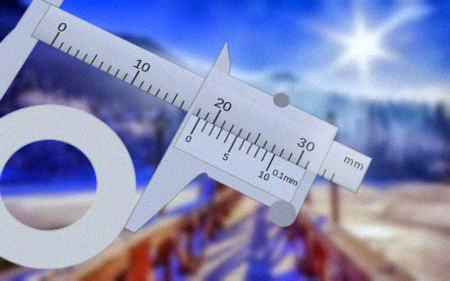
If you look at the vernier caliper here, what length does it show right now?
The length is 18.4 mm
